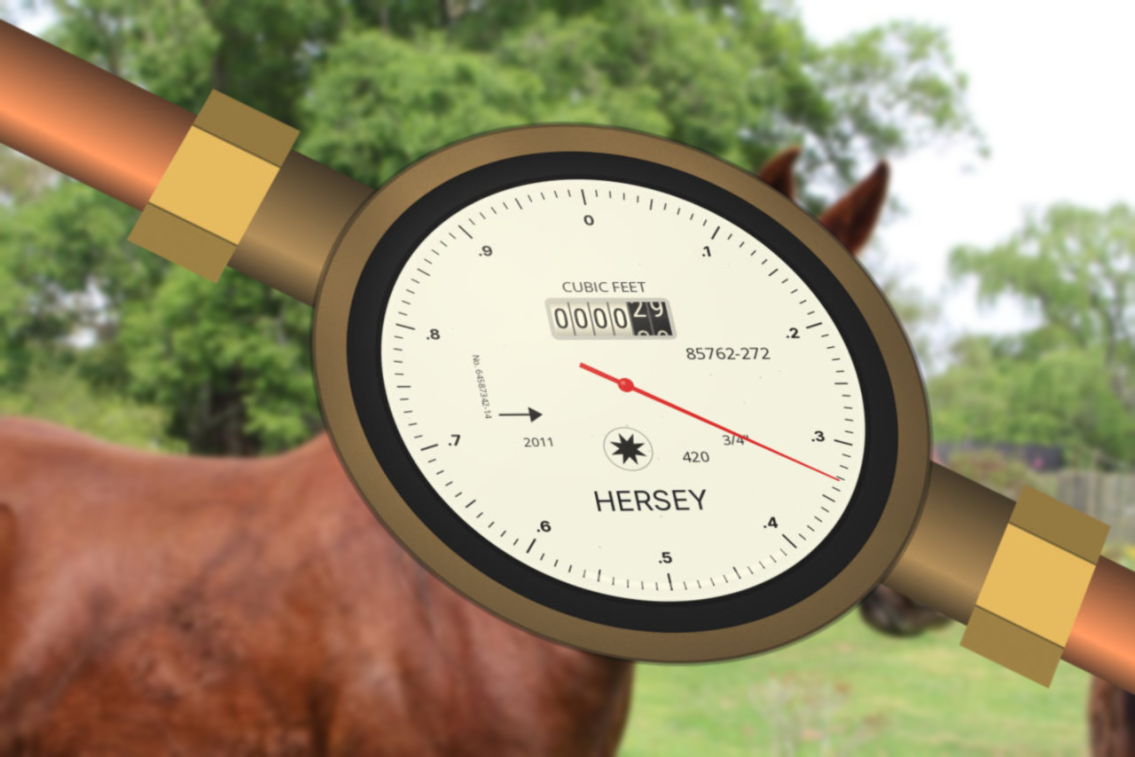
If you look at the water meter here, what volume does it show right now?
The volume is 29.33 ft³
